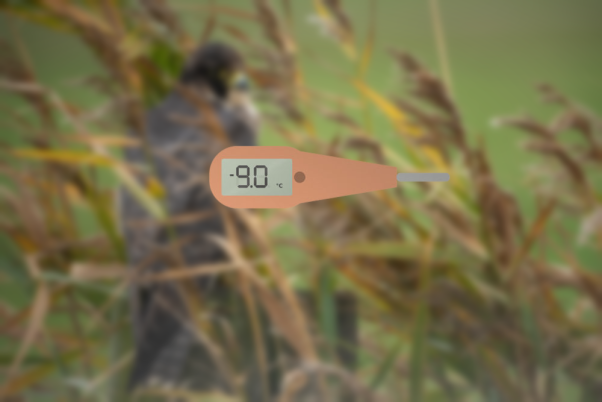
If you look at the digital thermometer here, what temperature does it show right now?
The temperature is -9.0 °C
